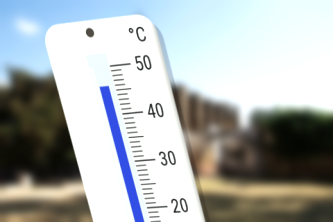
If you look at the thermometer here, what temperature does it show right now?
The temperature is 46 °C
